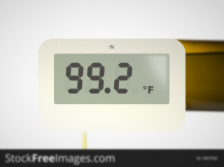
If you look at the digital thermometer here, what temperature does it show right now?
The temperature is 99.2 °F
